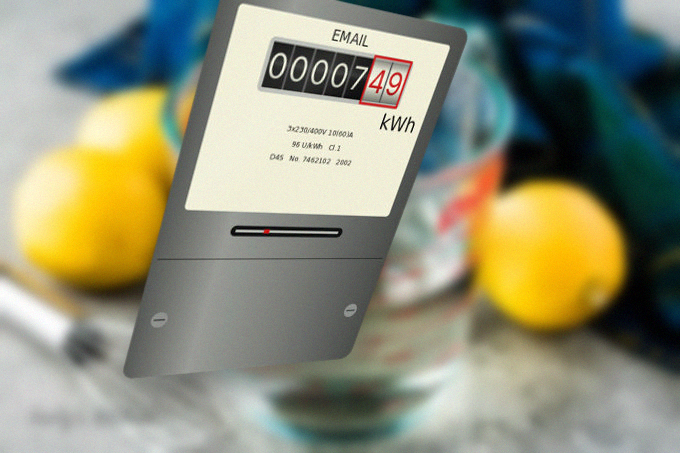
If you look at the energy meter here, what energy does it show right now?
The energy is 7.49 kWh
